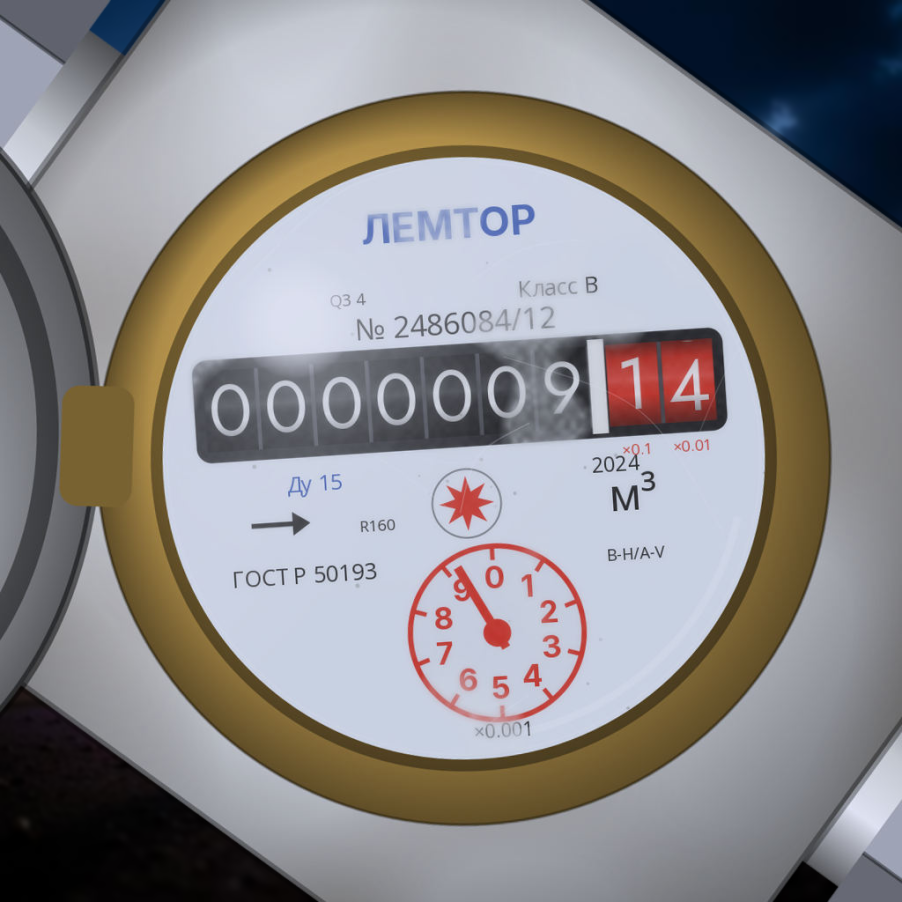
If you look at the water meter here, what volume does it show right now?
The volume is 9.139 m³
